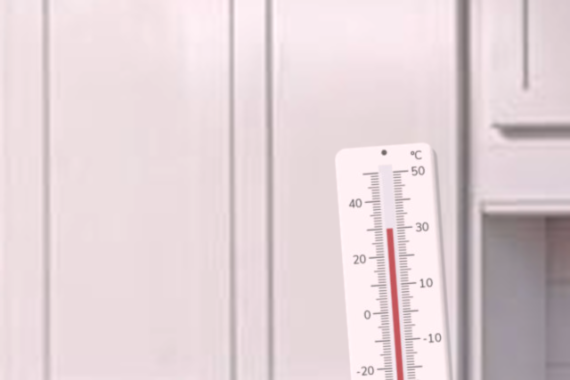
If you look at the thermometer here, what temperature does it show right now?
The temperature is 30 °C
